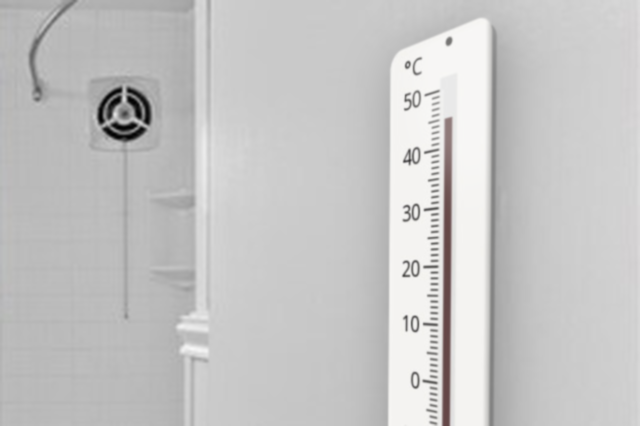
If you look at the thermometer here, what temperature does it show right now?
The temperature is 45 °C
